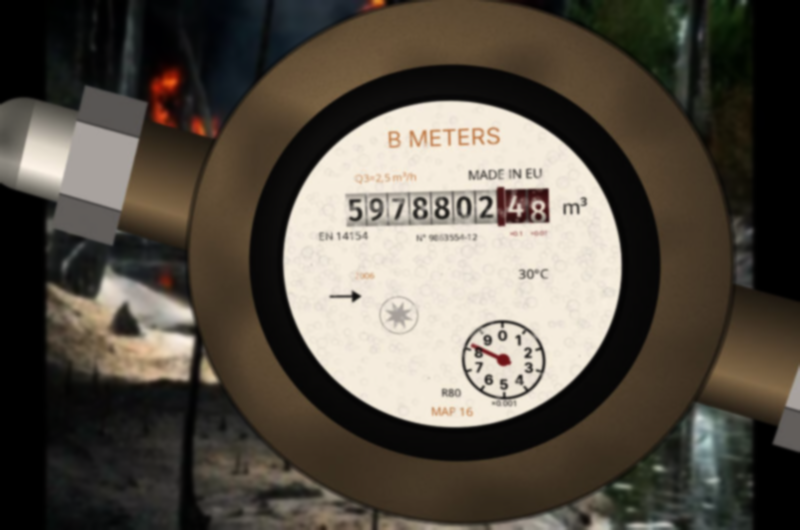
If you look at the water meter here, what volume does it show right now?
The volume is 5978802.478 m³
